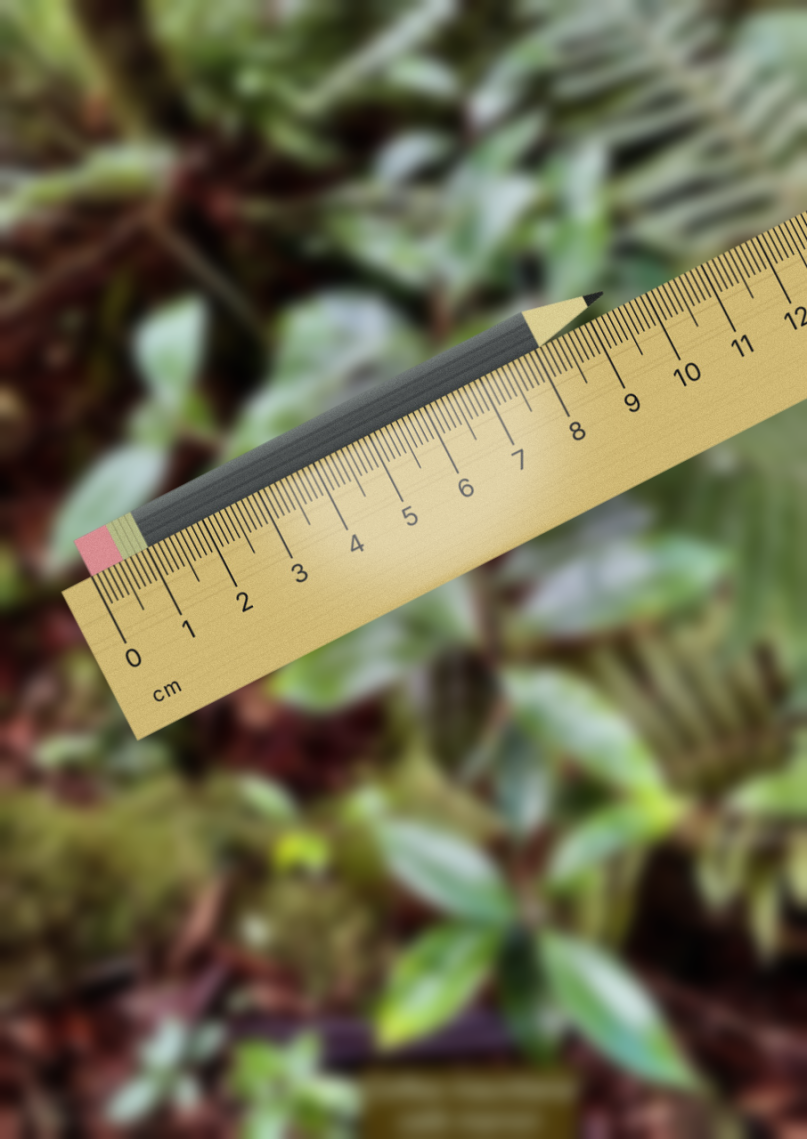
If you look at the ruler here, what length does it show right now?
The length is 9.4 cm
